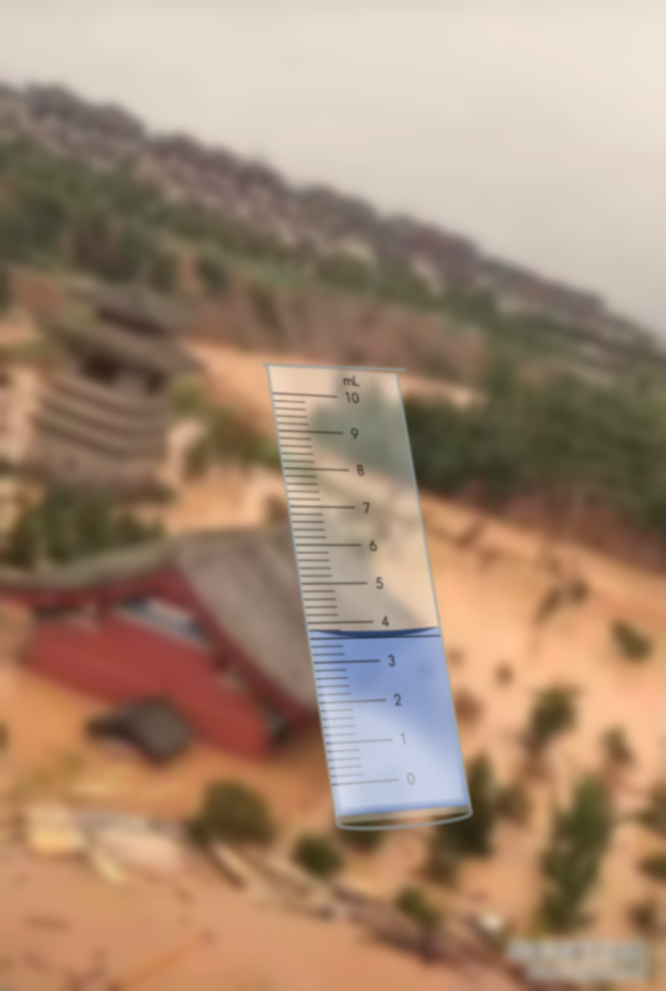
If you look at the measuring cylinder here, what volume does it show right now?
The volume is 3.6 mL
